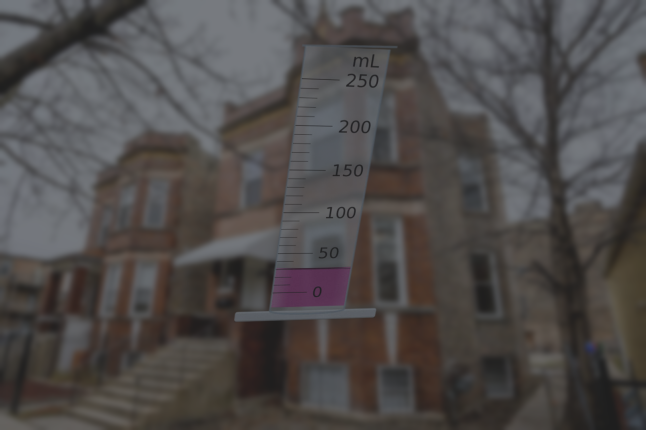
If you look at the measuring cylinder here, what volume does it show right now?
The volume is 30 mL
